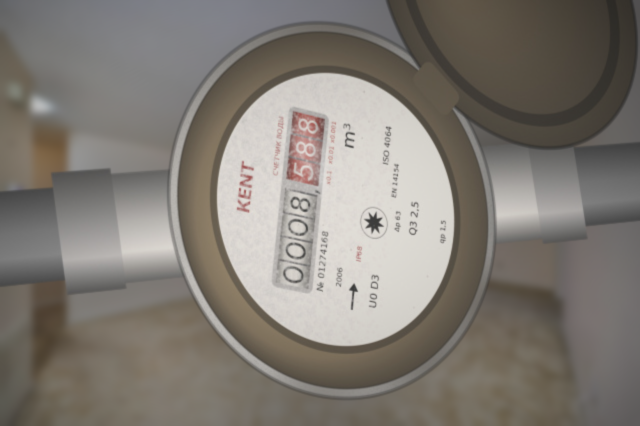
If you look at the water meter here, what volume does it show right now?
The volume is 8.588 m³
